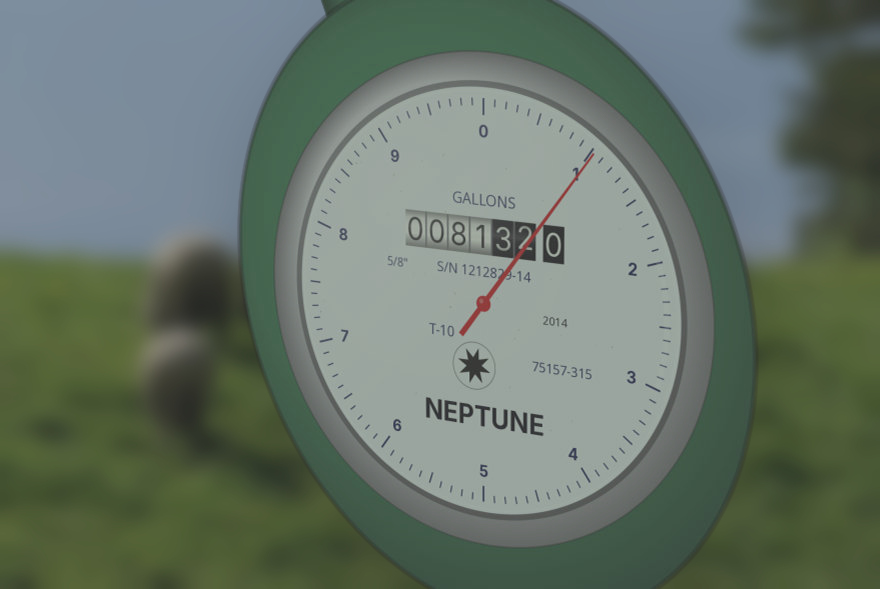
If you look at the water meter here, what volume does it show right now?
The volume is 81321.0 gal
